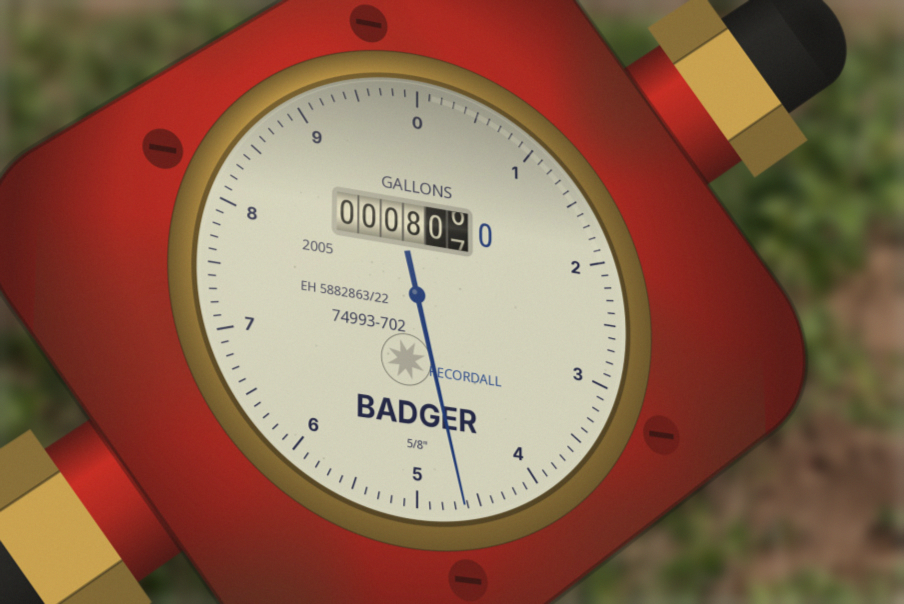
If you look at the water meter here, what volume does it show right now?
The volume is 8064.6 gal
